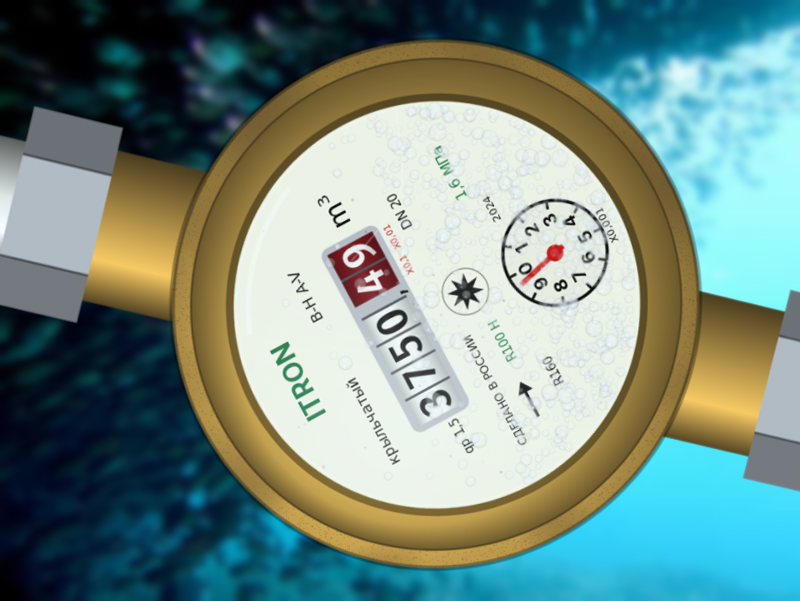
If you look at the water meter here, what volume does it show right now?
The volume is 3750.489 m³
